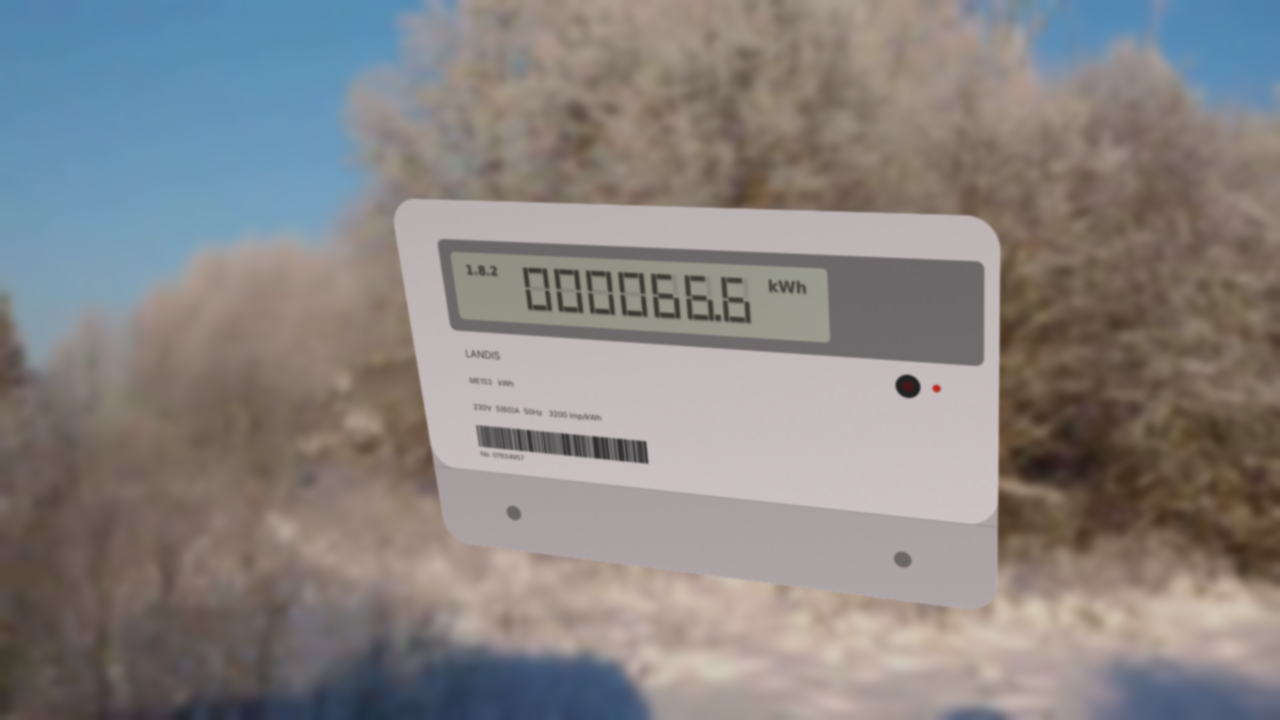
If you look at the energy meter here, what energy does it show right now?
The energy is 66.6 kWh
